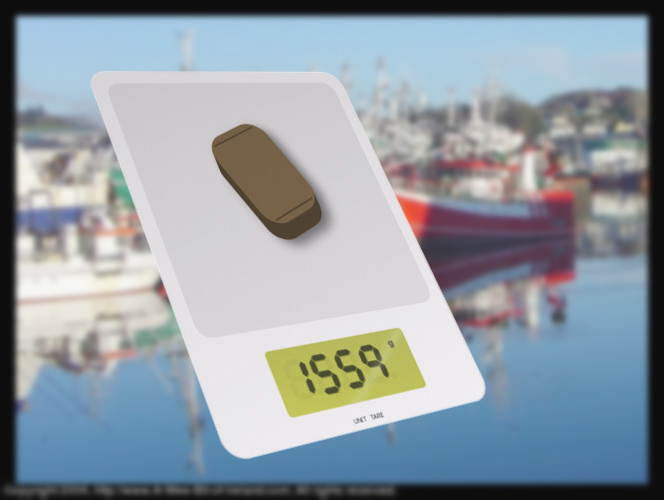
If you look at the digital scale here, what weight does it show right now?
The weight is 1559 g
